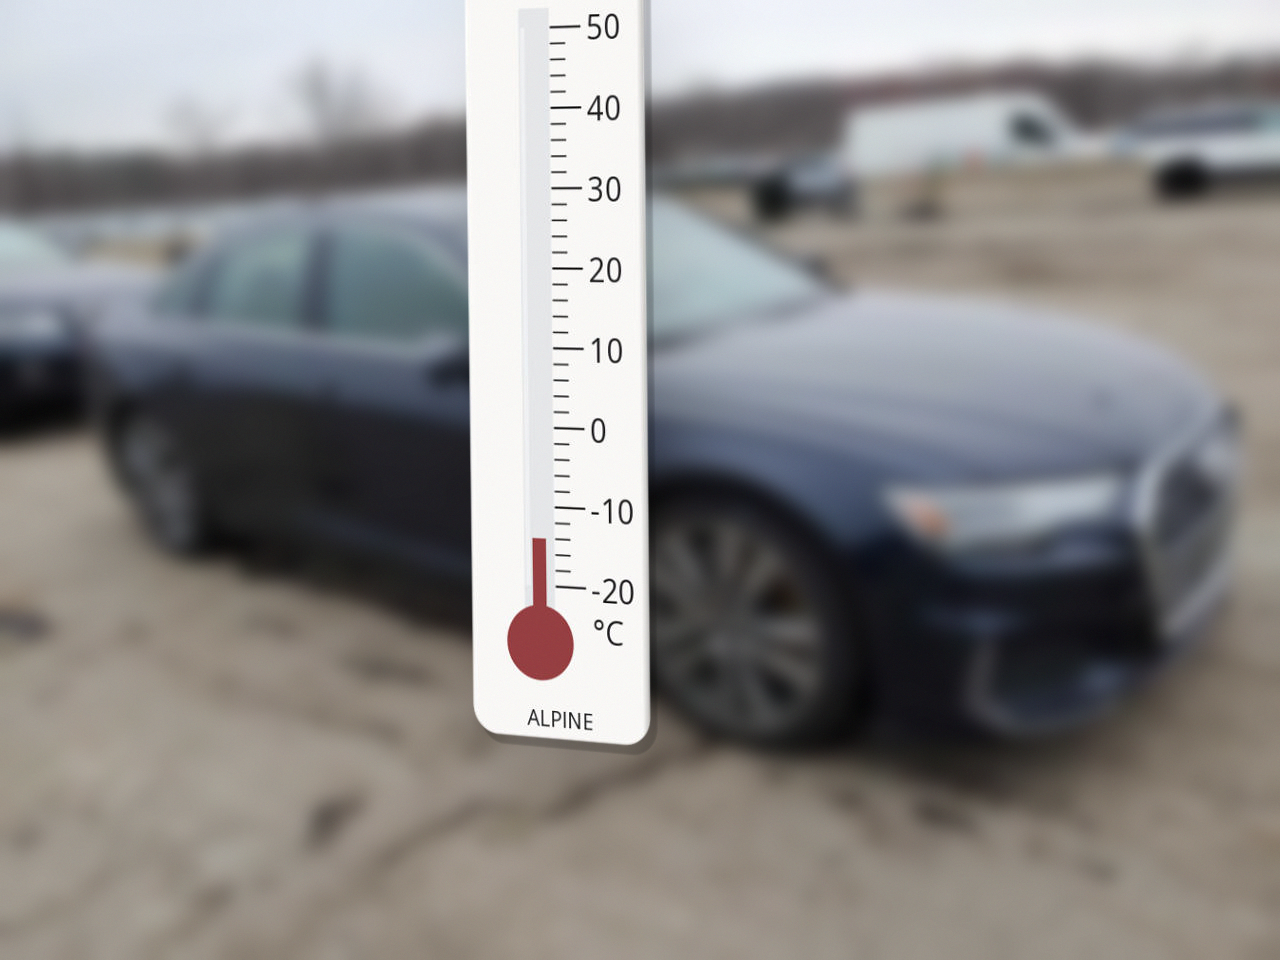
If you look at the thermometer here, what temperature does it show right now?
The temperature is -14 °C
